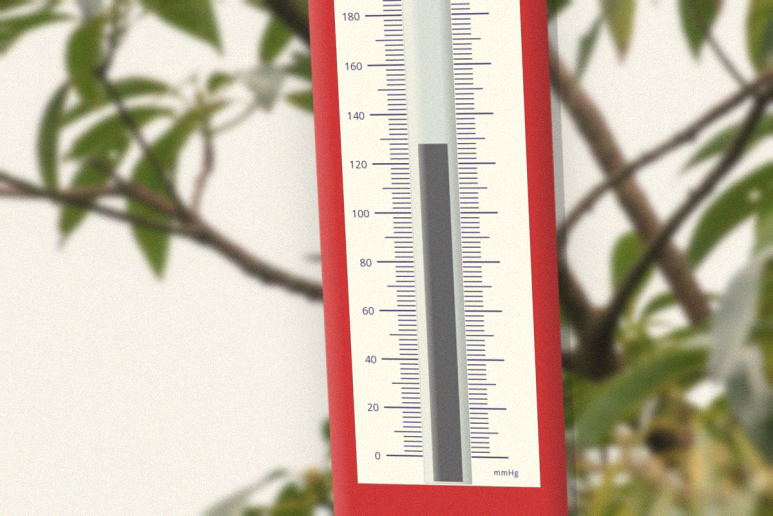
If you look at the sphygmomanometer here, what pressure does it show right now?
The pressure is 128 mmHg
